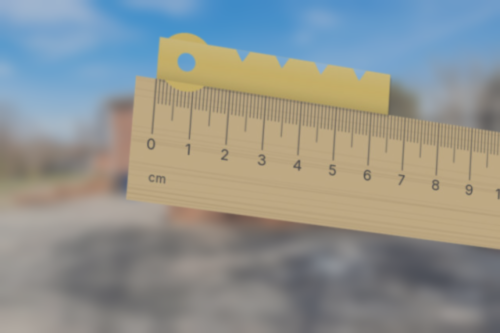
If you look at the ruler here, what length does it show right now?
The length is 6.5 cm
